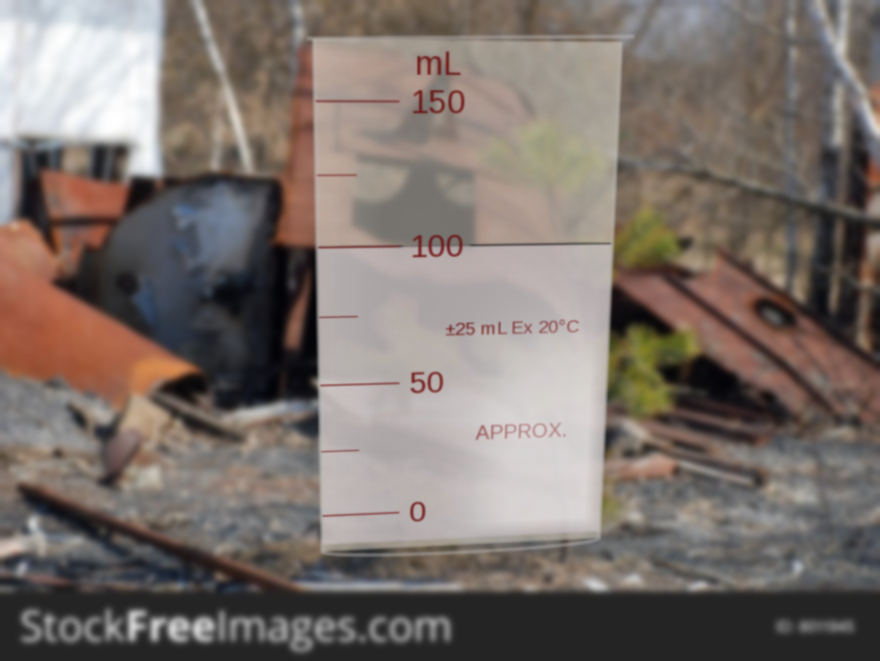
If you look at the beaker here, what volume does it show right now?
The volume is 100 mL
